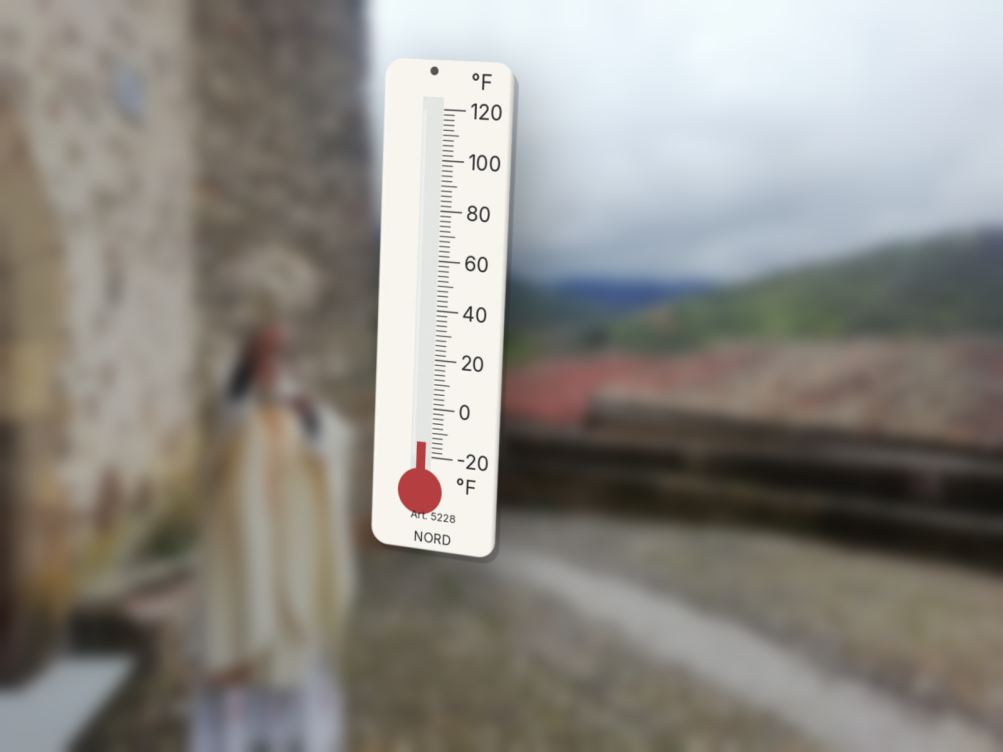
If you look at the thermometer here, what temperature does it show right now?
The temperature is -14 °F
